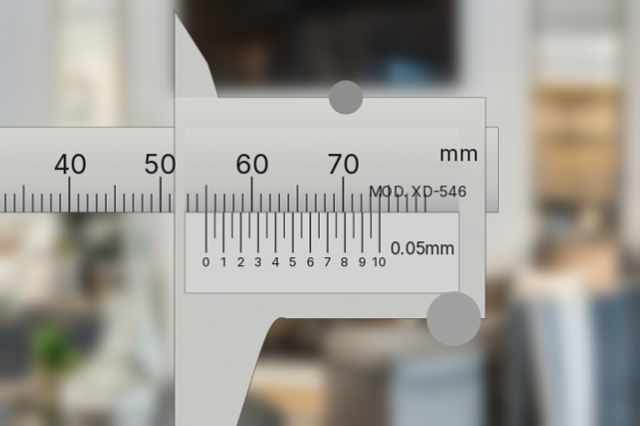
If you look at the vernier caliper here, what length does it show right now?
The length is 55.0 mm
